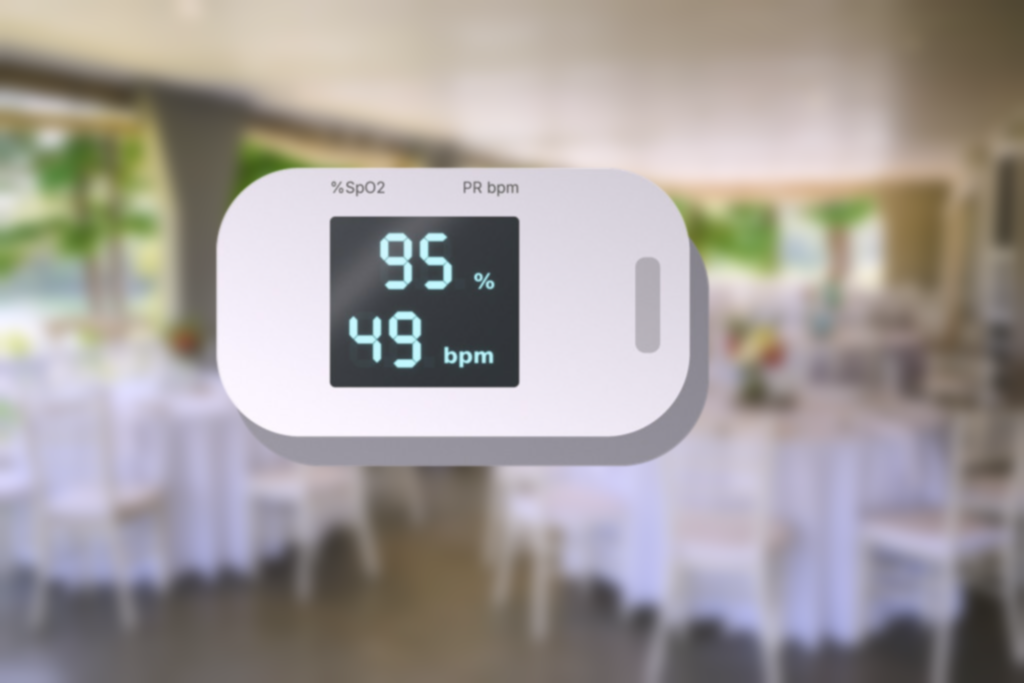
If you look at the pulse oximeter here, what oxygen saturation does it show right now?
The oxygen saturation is 95 %
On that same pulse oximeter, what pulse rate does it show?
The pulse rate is 49 bpm
